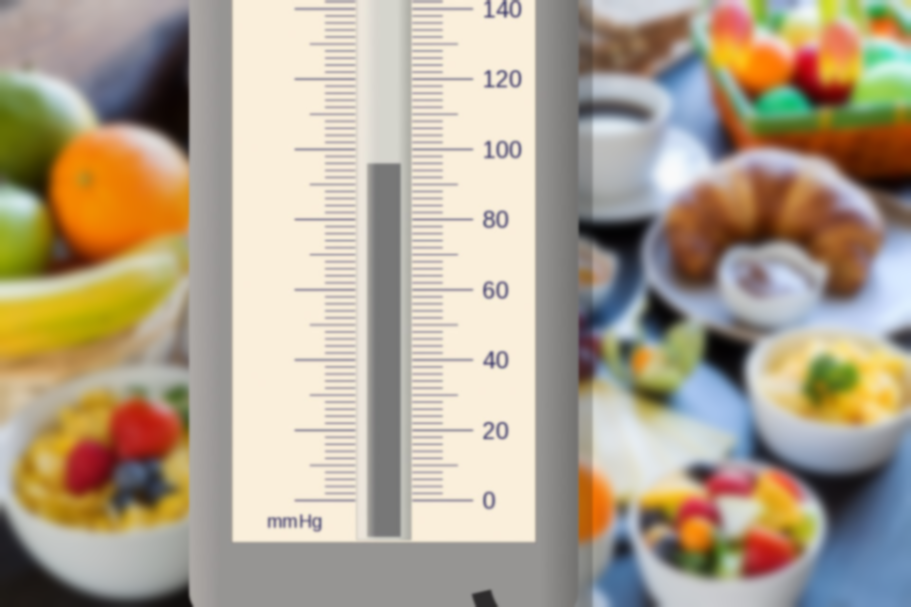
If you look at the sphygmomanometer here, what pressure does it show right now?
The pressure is 96 mmHg
